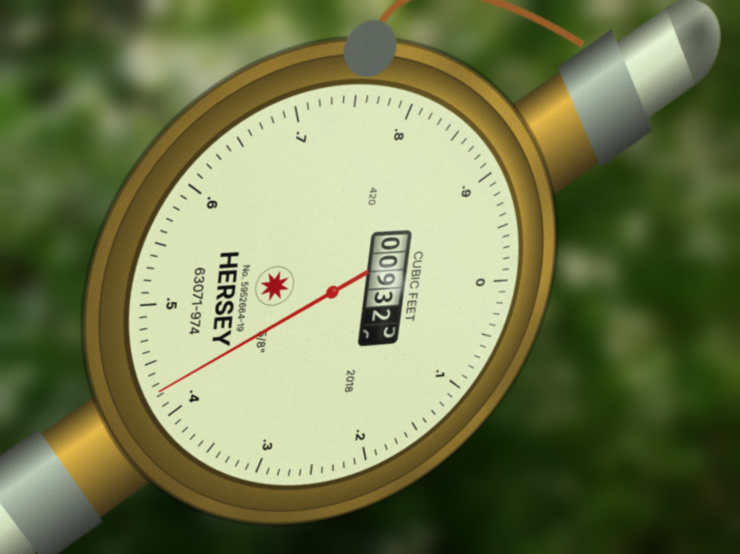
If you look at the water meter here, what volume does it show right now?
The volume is 9325.42 ft³
